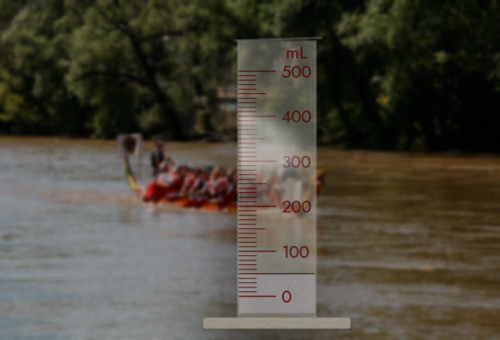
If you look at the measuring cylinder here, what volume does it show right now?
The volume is 50 mL
